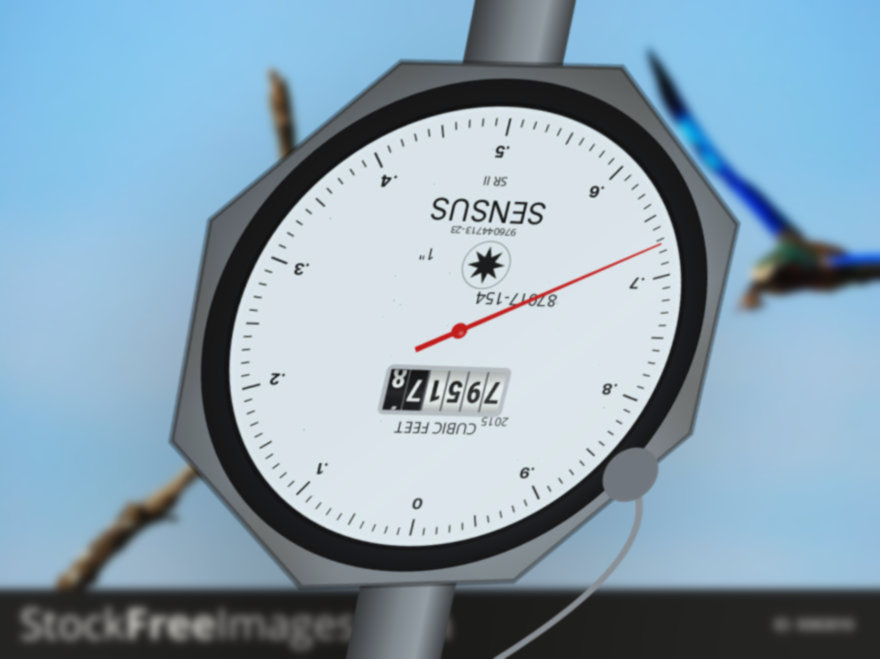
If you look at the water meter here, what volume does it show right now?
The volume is 795177.67 ft³
